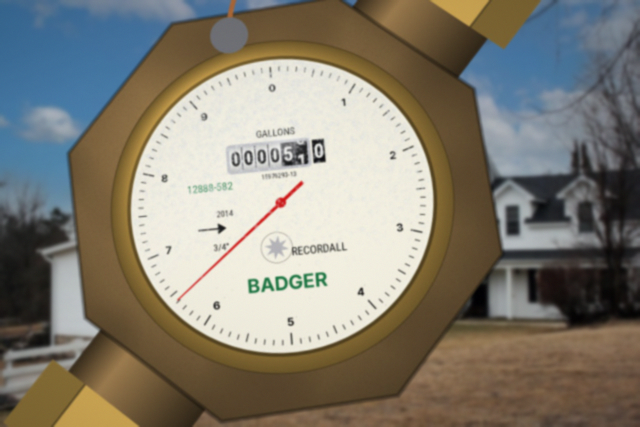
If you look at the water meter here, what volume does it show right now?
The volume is 506.4 gal
